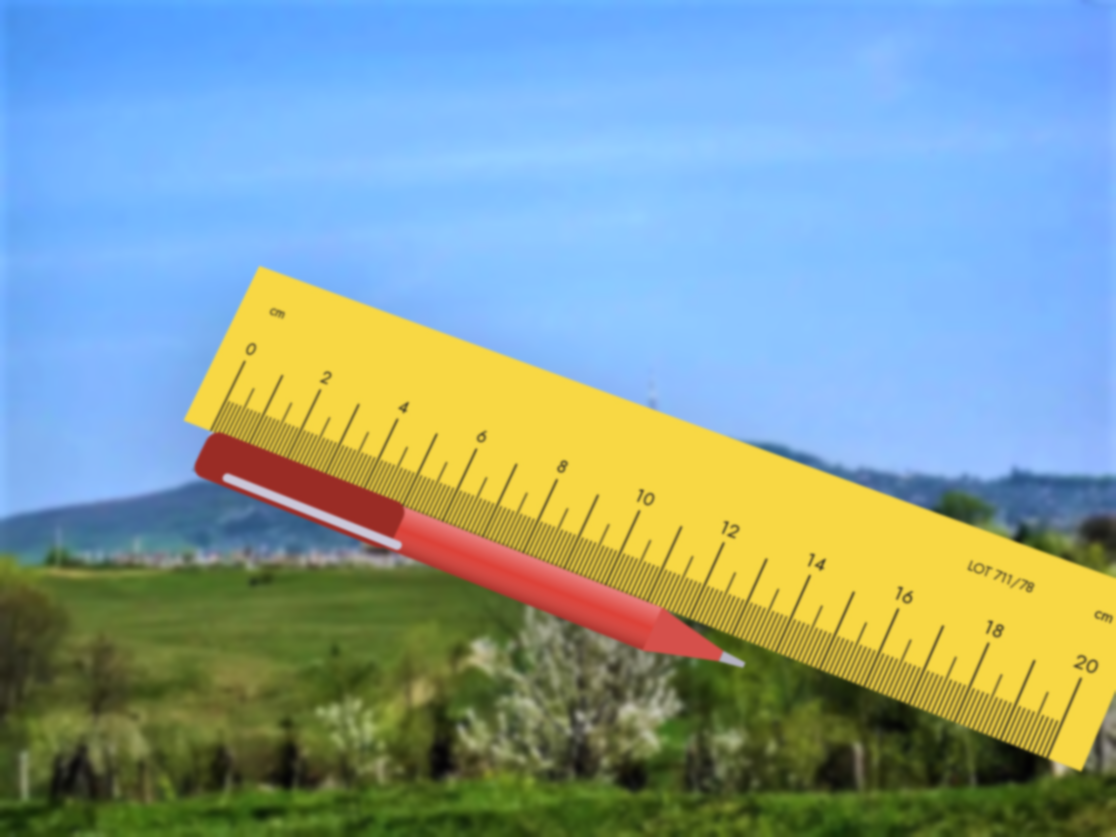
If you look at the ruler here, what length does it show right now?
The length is 13.5 cm
